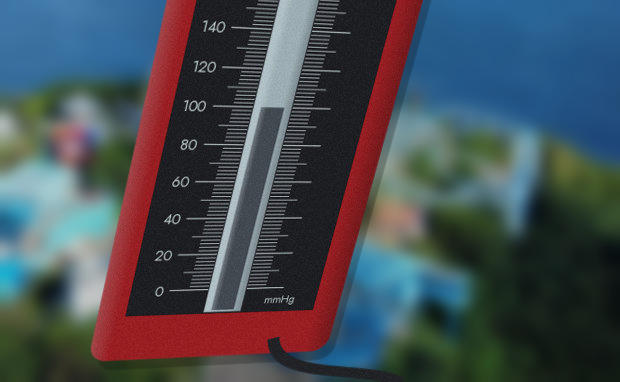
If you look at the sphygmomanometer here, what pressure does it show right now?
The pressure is 100 mmHg
